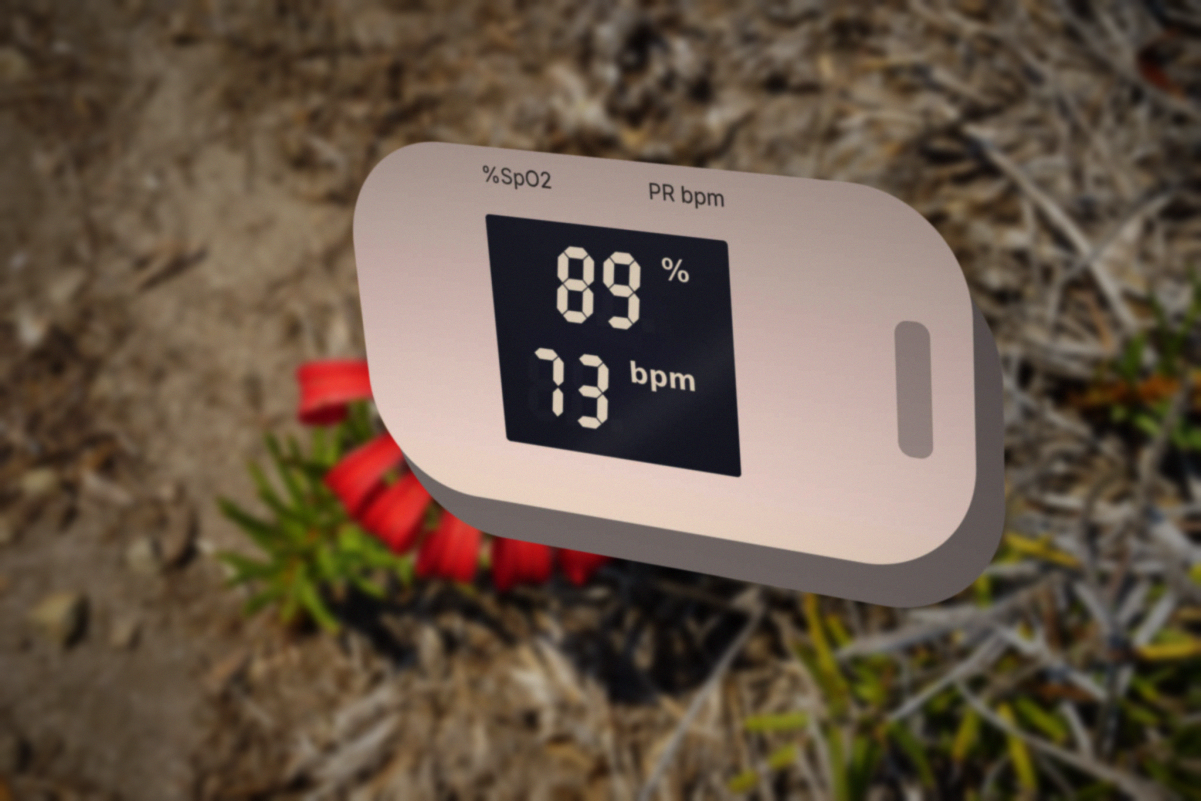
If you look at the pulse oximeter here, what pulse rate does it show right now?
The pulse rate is 73 bpm
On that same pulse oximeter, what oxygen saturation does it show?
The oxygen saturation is 89 %
